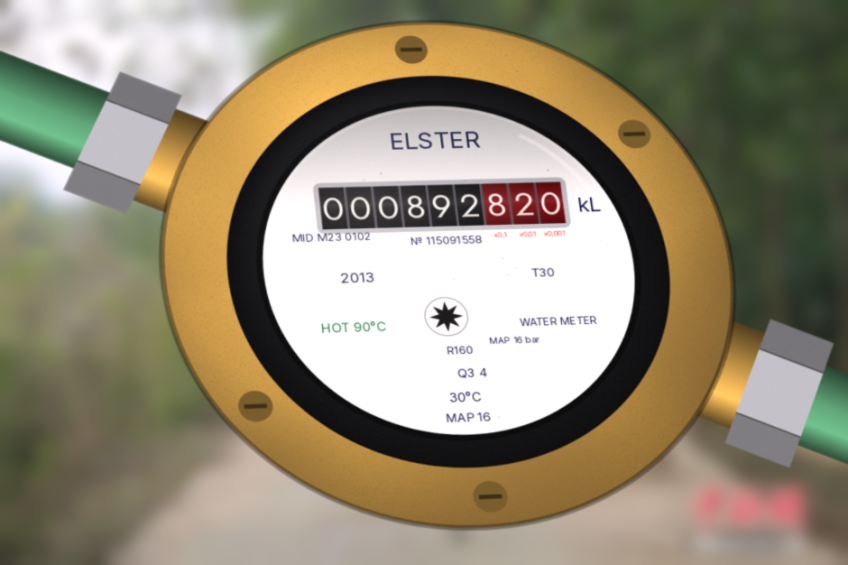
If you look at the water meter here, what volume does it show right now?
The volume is 892.820 kL
